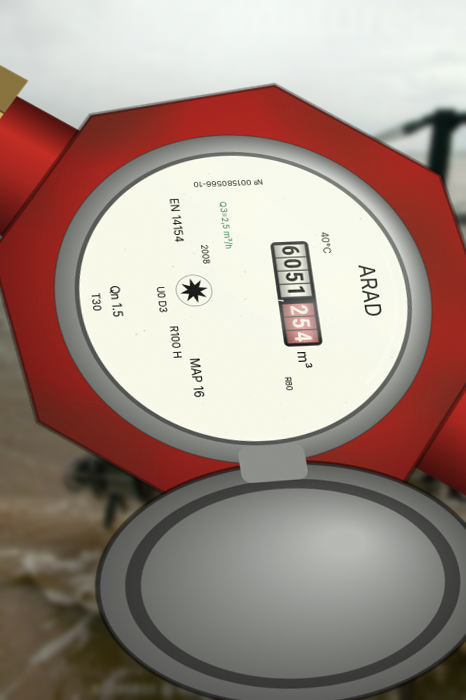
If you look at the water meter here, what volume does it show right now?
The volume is 6051.254 m³
